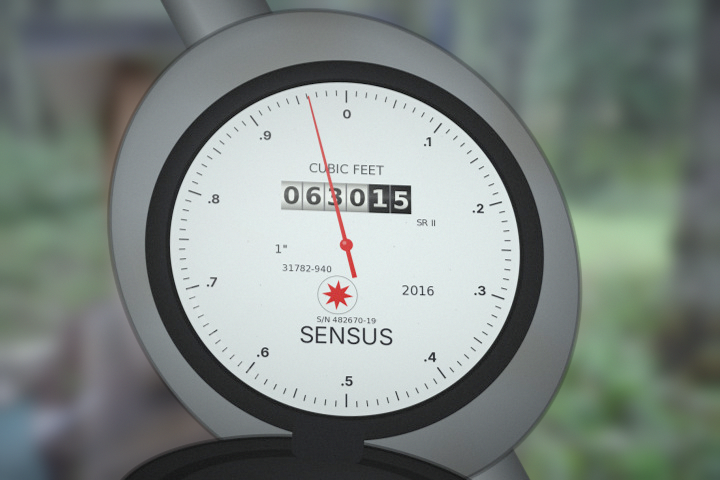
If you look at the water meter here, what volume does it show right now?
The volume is 63014.96 ft³
